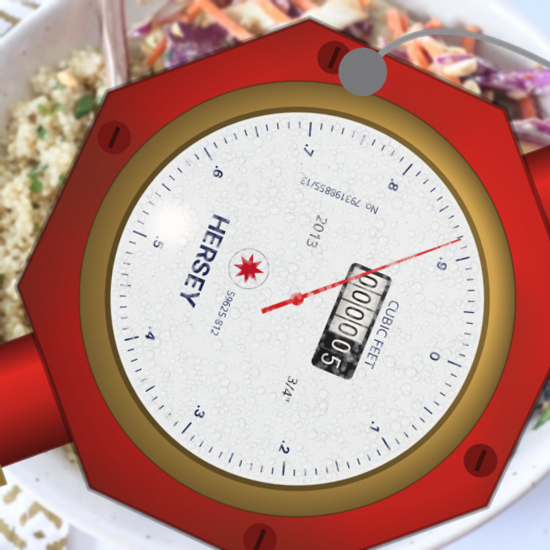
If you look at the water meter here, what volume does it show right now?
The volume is 4.88 ft³
